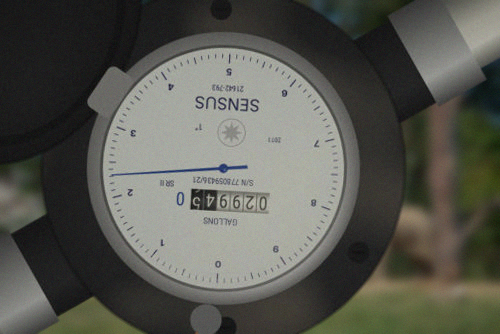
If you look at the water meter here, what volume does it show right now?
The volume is 299452.3 gal
